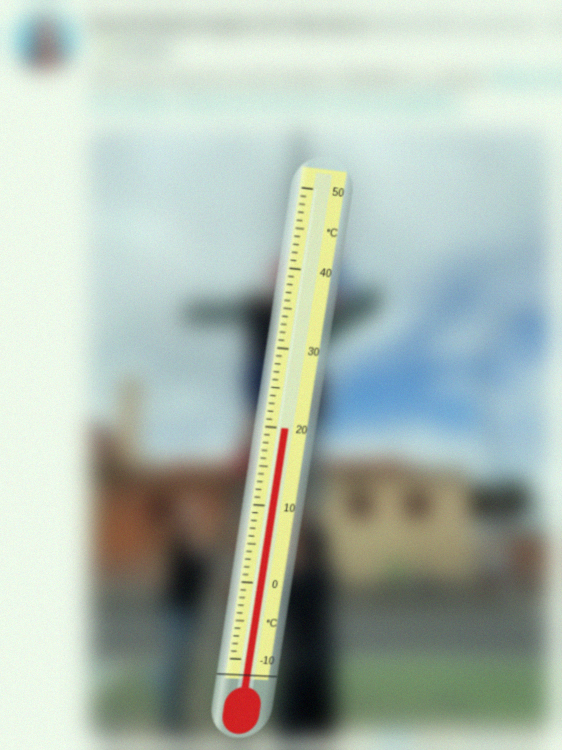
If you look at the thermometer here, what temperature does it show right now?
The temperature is 20 °C
